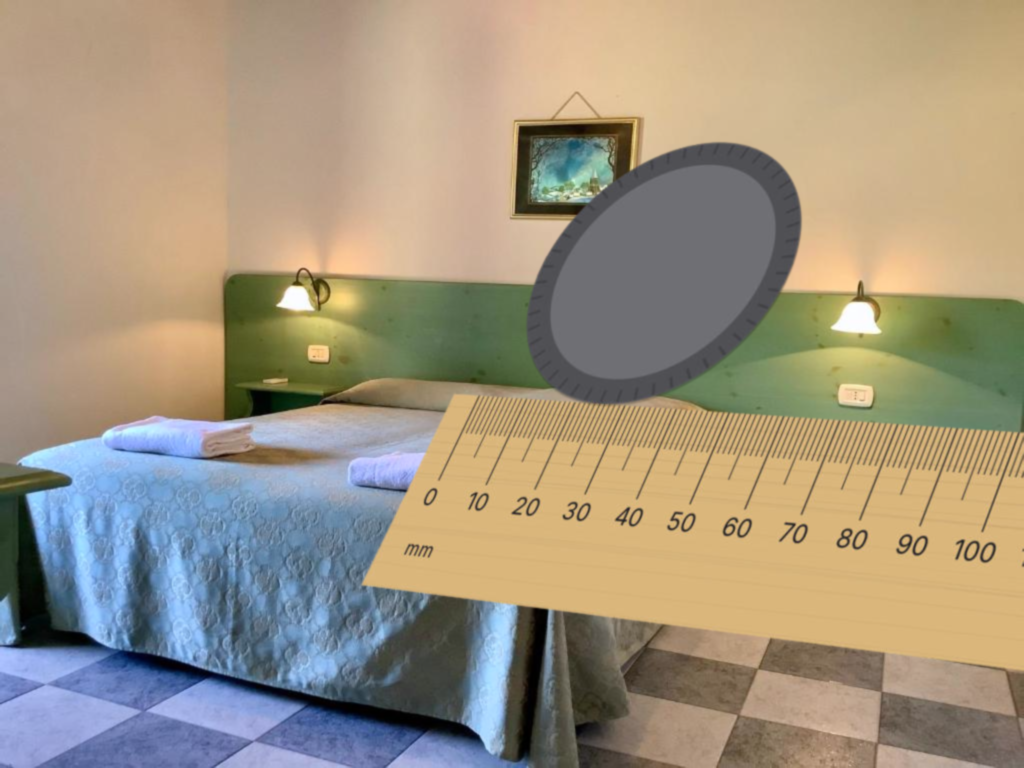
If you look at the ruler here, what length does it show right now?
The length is 50 mm
